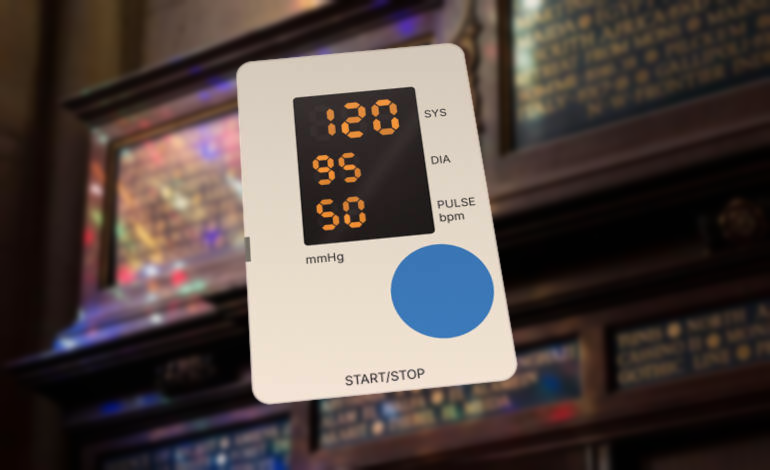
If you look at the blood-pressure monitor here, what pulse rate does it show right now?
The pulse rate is 50 bpm
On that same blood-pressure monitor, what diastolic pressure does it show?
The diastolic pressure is 95 mmHg
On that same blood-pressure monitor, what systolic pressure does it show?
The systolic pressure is 120 mmHg
